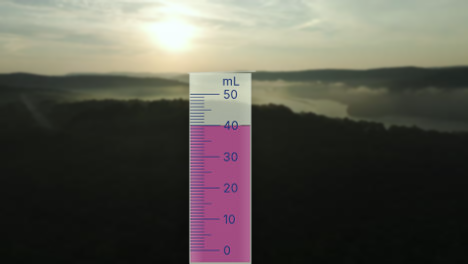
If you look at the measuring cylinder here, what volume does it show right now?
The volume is 40 mL
